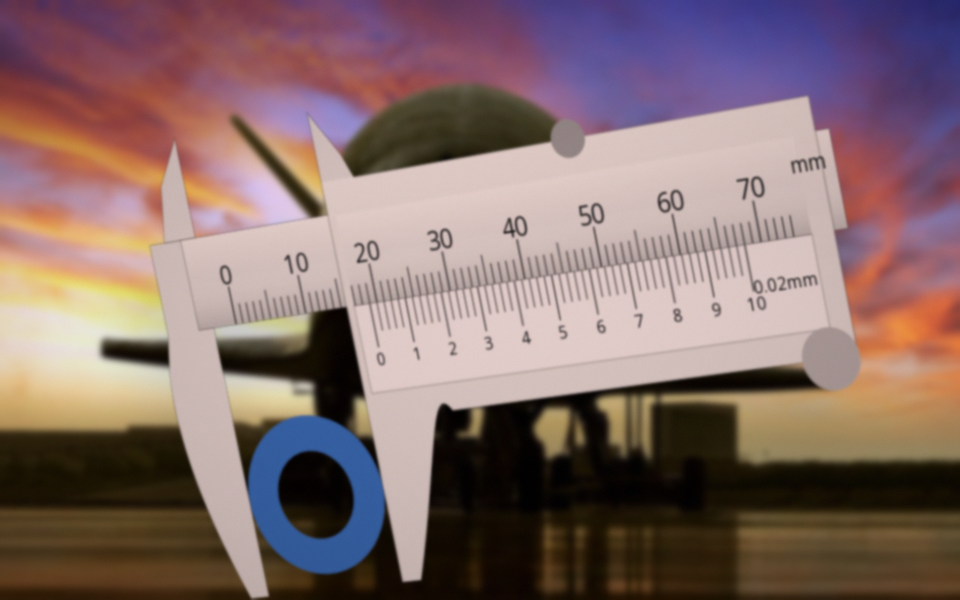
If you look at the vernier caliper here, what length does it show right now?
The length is 19.0 mm
